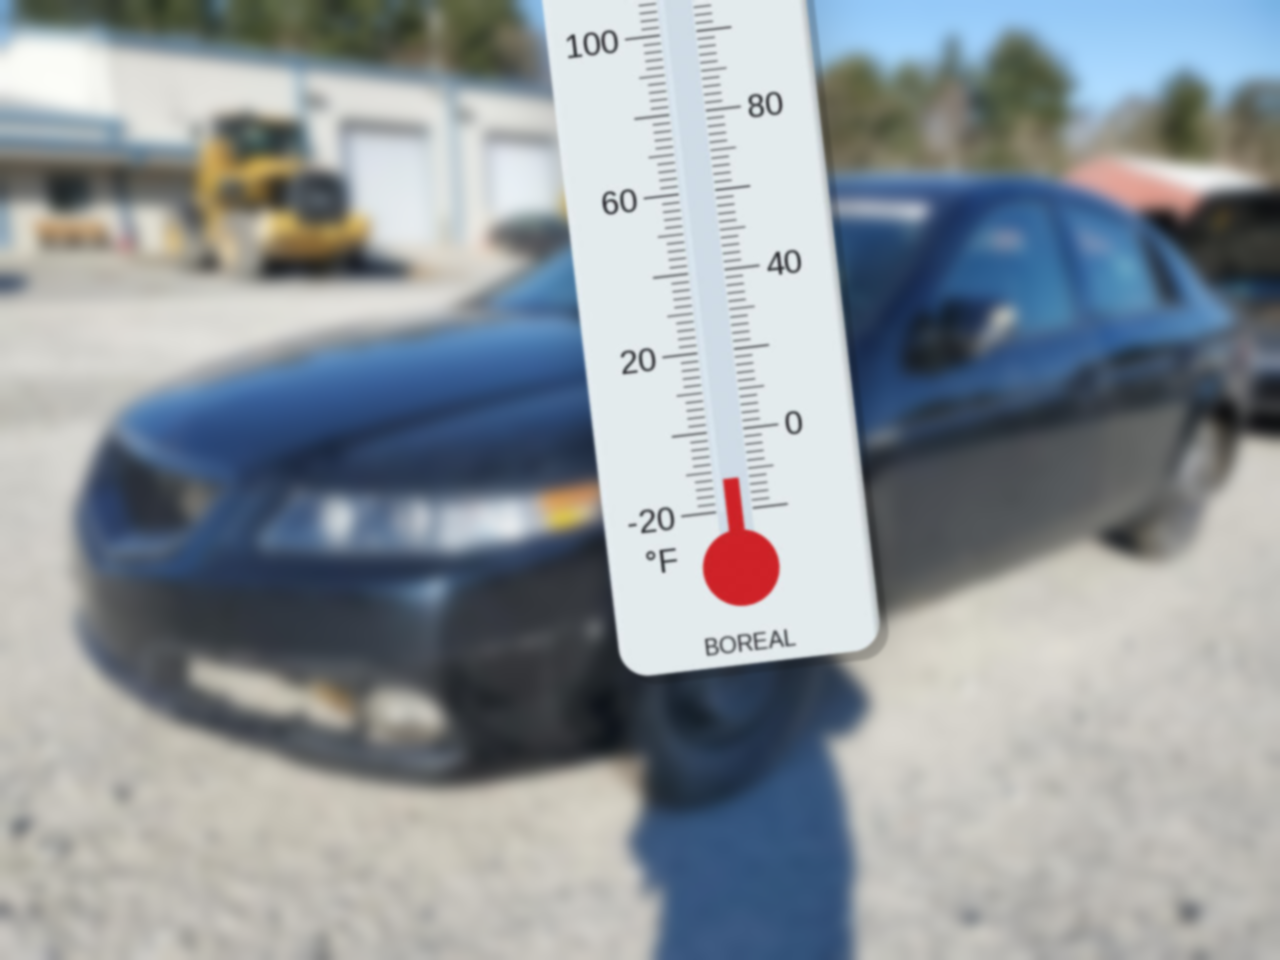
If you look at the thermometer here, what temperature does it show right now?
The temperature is -12 °F
